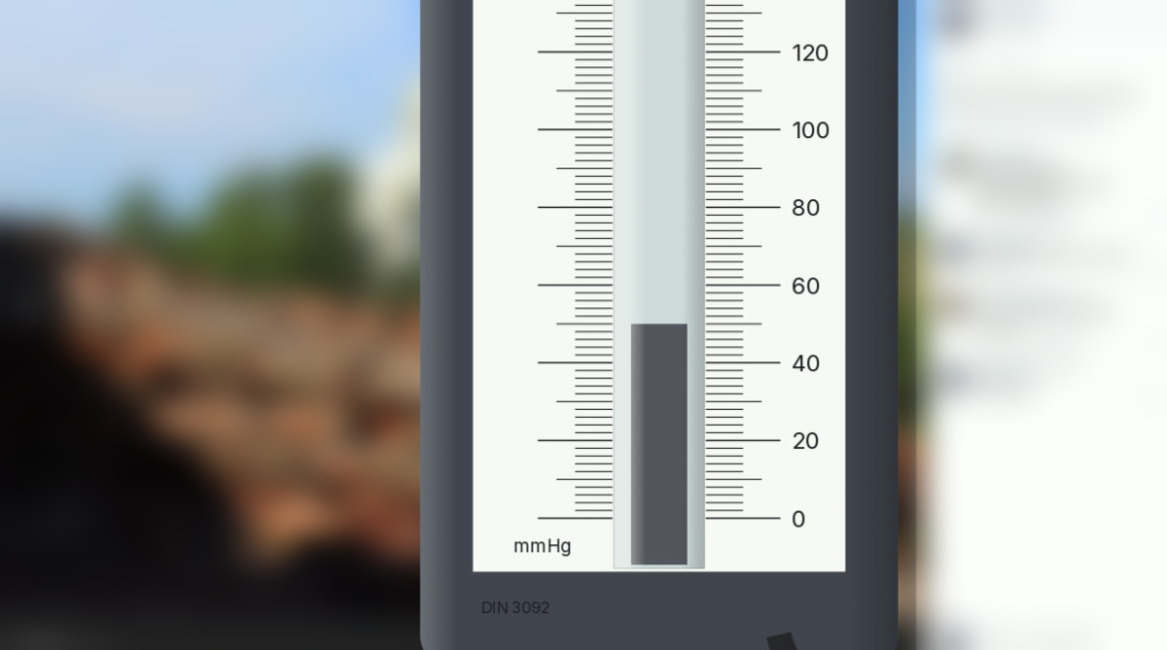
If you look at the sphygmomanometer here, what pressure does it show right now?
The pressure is 50 mmHg
